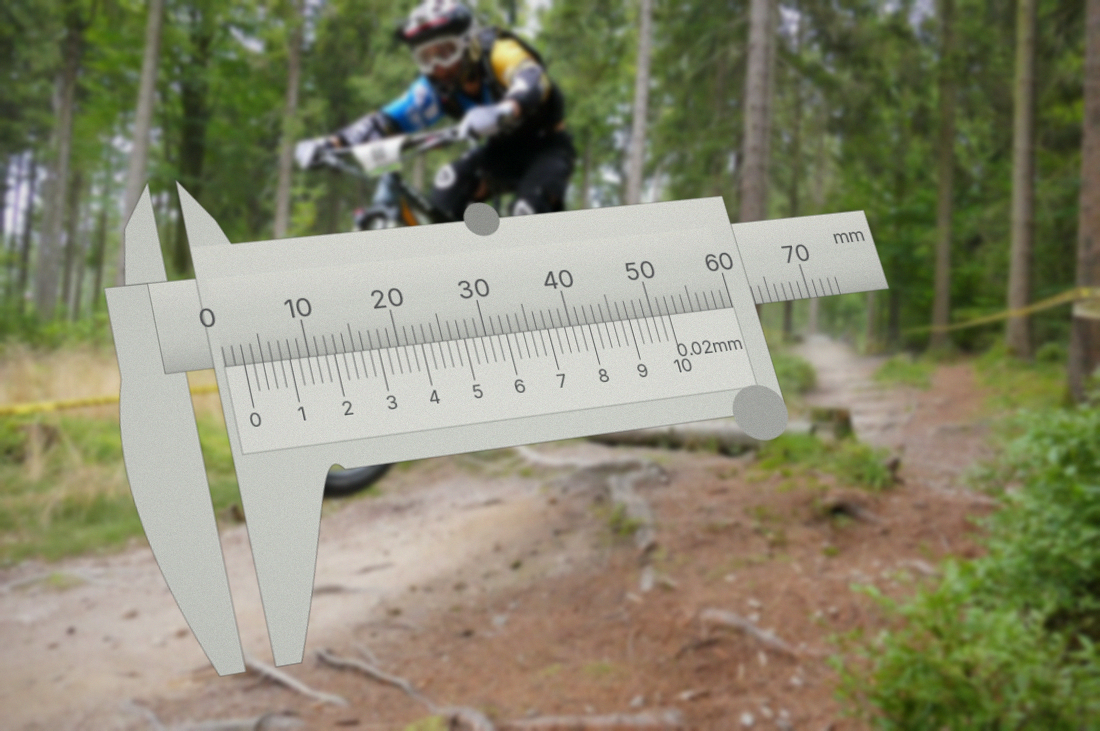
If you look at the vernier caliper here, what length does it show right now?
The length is 3.0 mm
